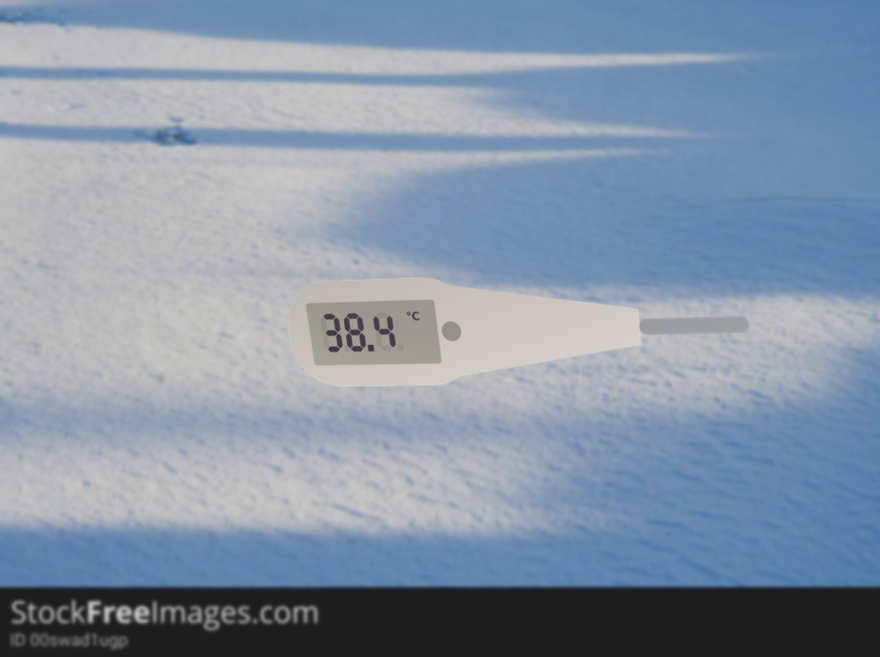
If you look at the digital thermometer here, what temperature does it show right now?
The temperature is 38.4 °C
